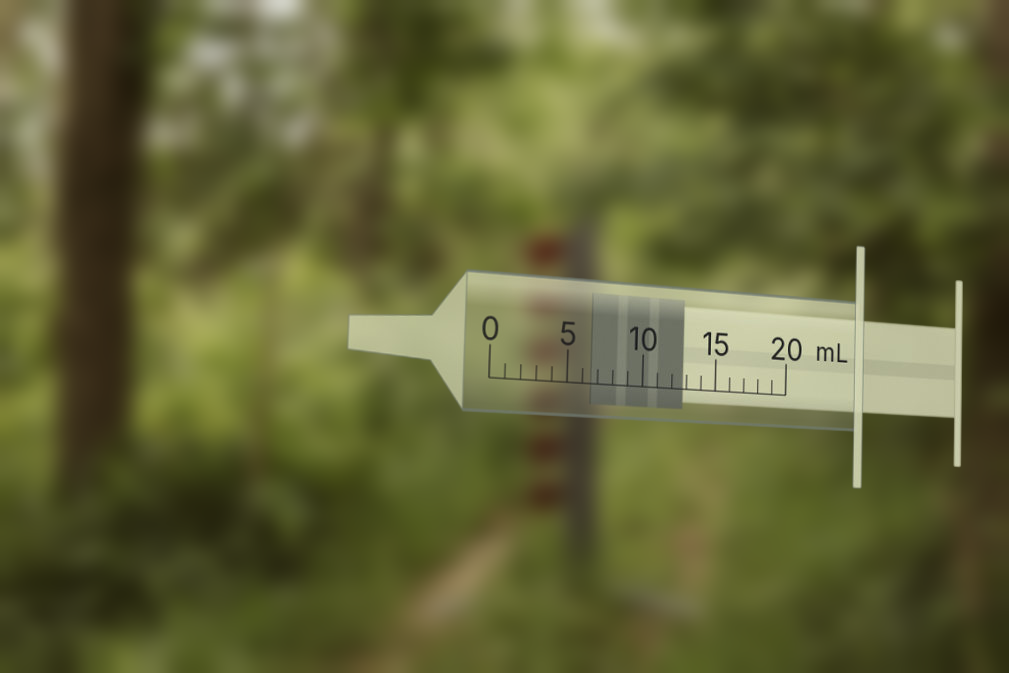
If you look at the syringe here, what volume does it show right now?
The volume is 6.5 mL
